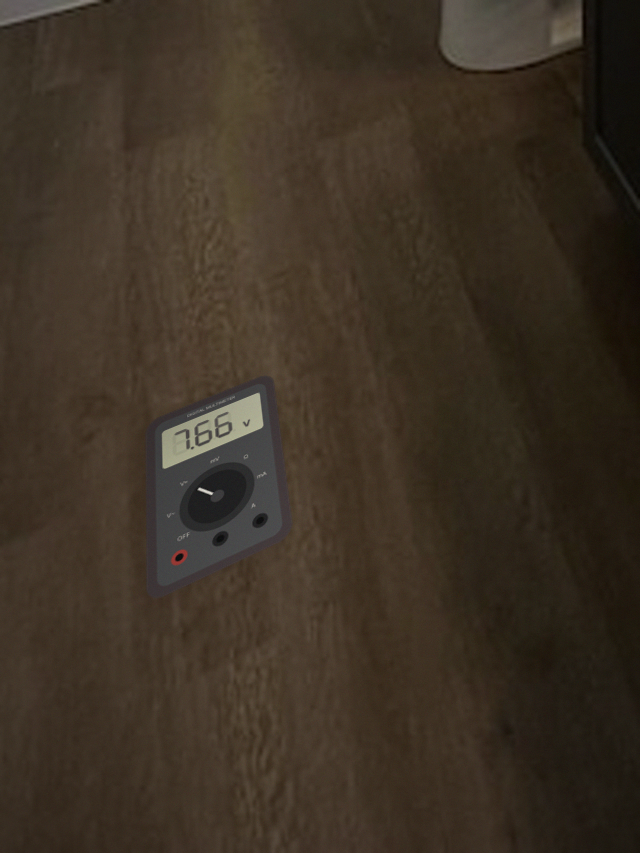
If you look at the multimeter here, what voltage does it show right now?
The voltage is 7.66 V
